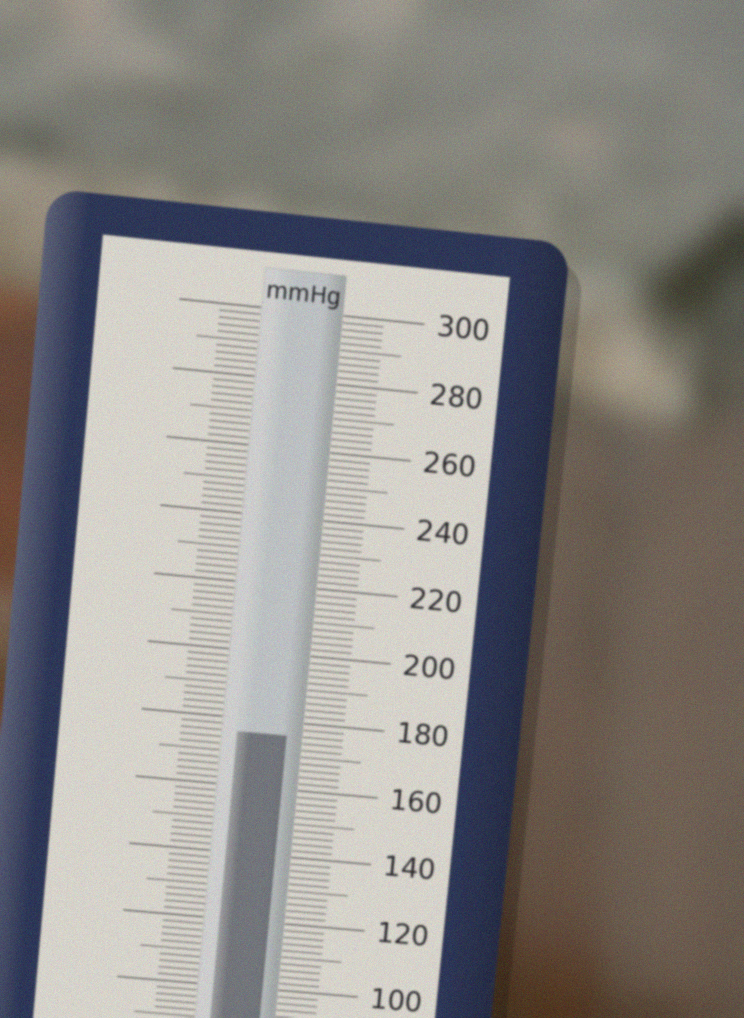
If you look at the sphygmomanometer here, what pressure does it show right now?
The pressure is 176 mmHg
